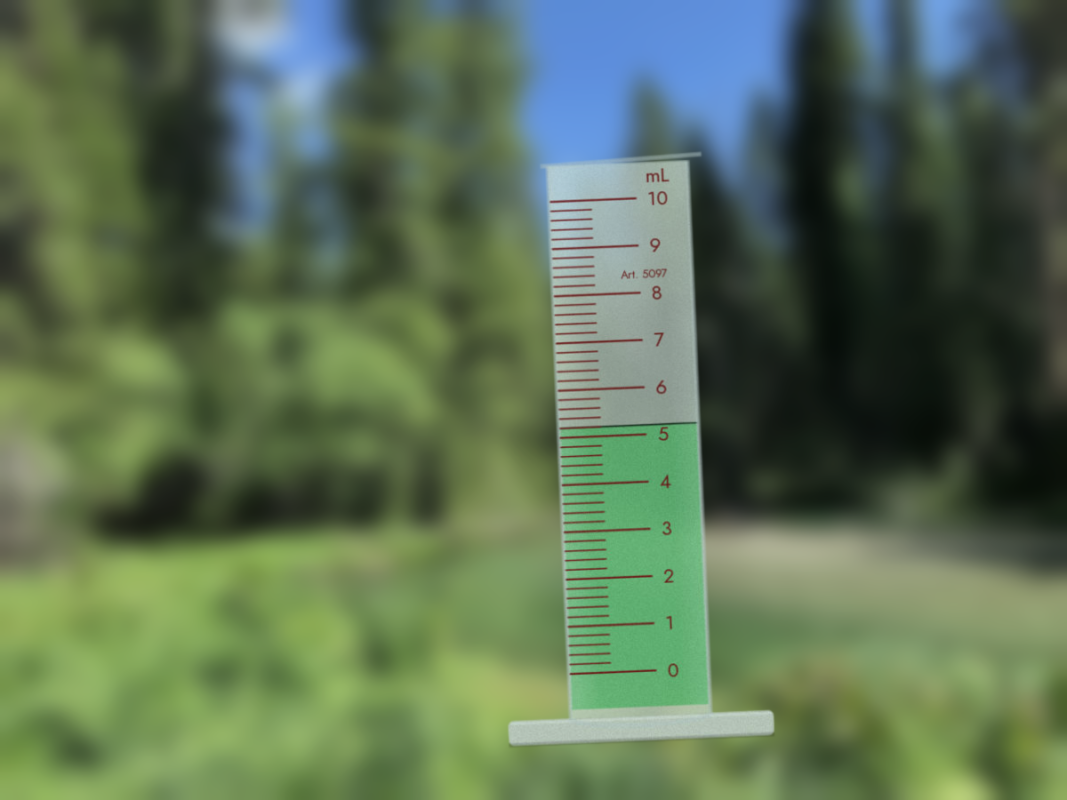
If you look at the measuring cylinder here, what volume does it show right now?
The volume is 5.2 mL
